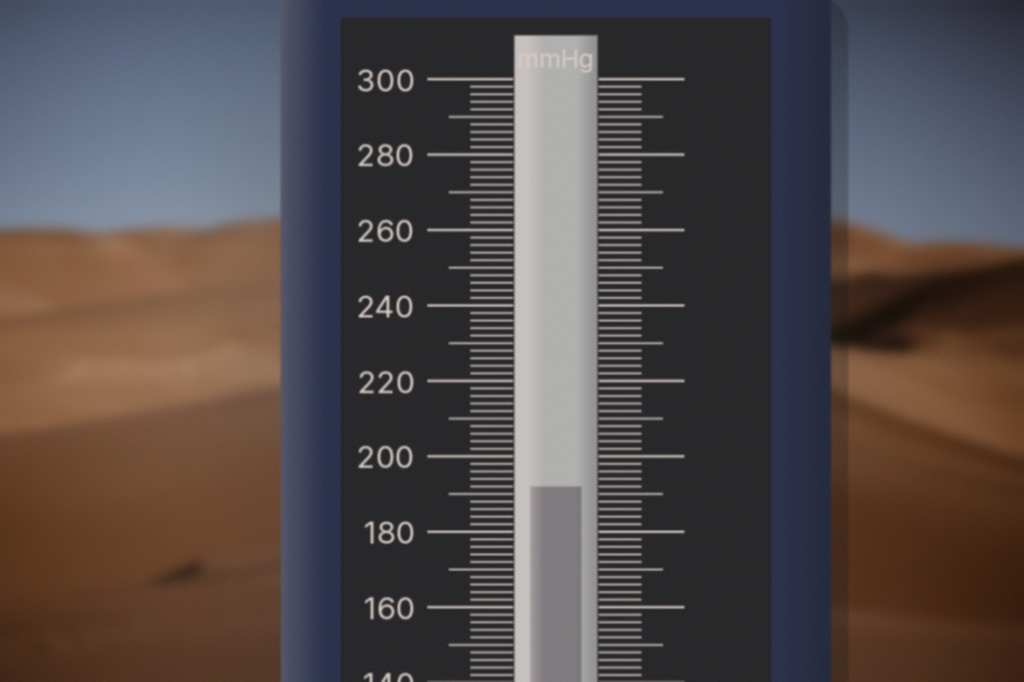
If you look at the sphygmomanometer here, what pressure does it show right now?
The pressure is 192 mmHg
